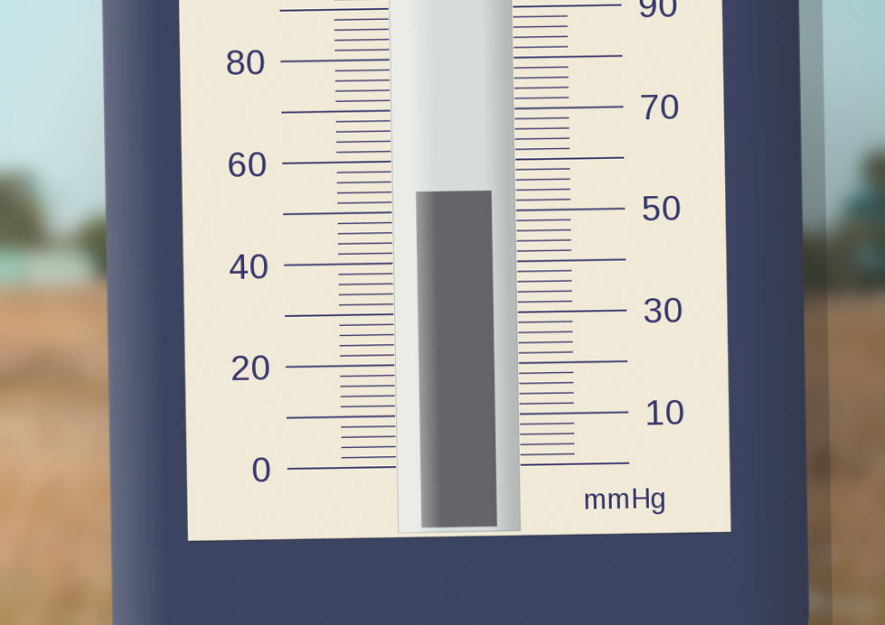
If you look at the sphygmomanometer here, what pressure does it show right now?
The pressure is 54 mmHg
